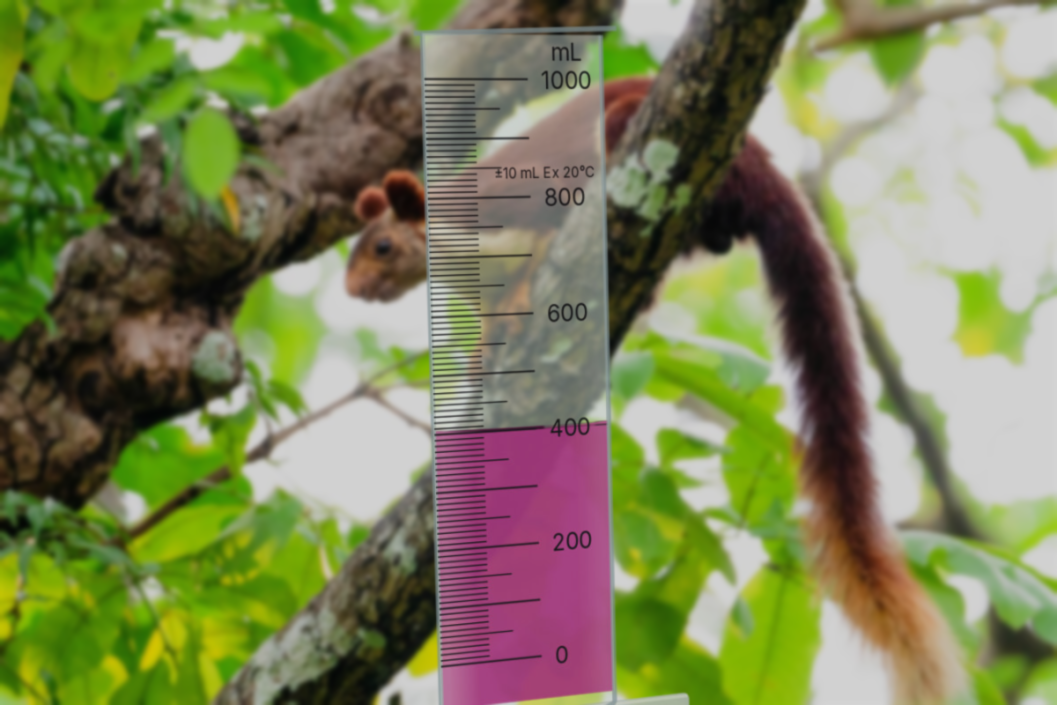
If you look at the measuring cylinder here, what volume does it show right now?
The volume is 400 mL
